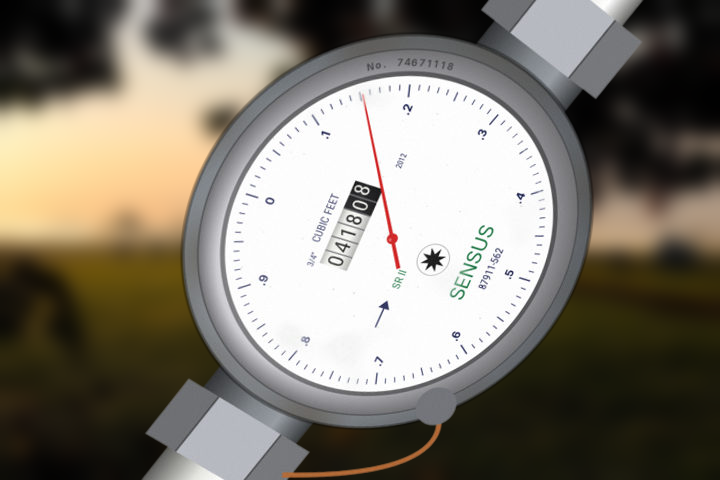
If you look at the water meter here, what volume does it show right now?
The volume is 41808.15 ft³
